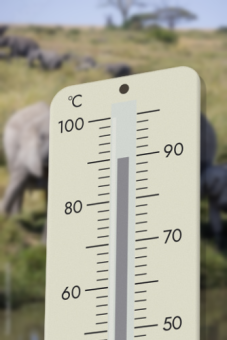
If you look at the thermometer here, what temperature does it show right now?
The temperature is 90 °C
